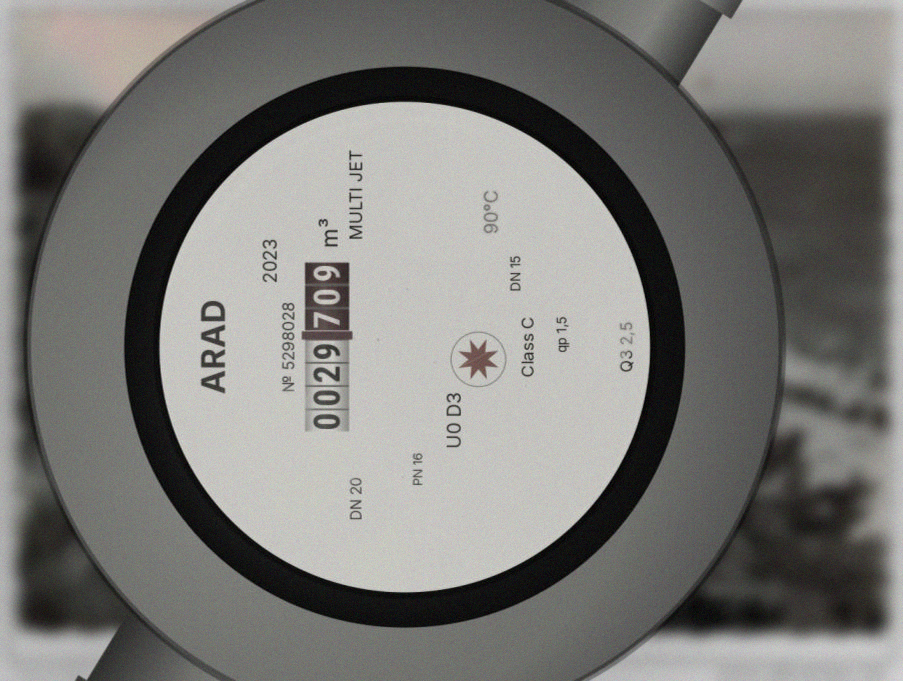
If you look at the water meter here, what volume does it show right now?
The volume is 29.709 m³
